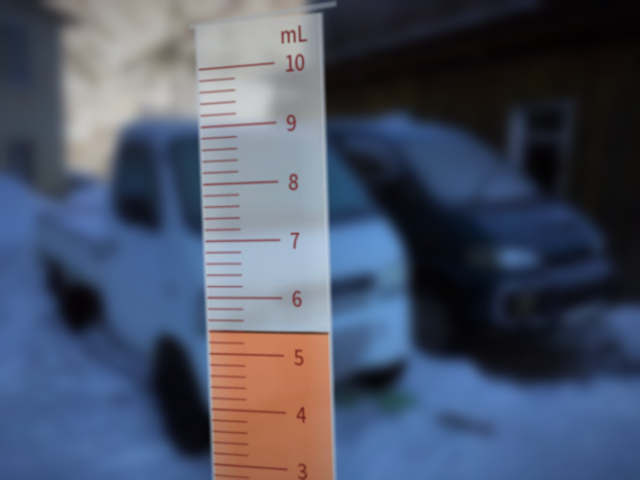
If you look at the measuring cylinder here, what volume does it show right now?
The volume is 5.4 mL
